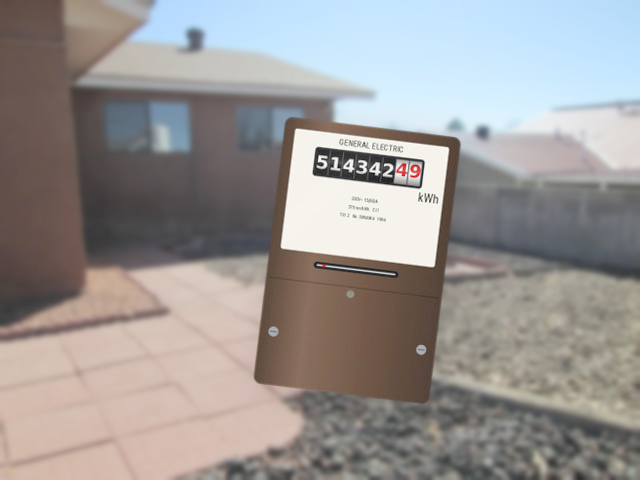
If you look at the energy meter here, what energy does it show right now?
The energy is 514342.49 kWh
